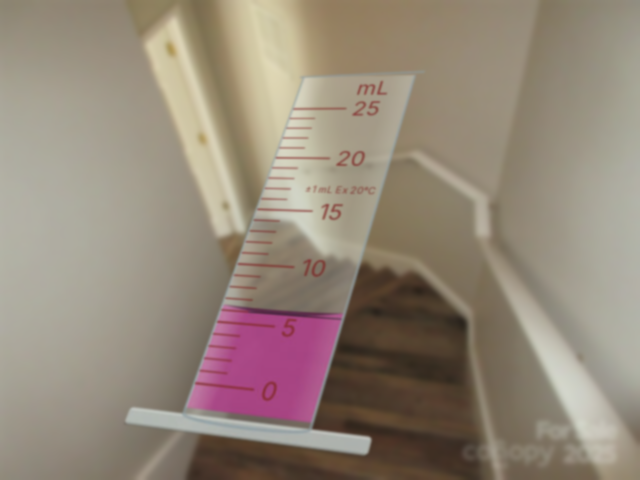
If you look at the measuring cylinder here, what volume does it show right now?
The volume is 6 mL
